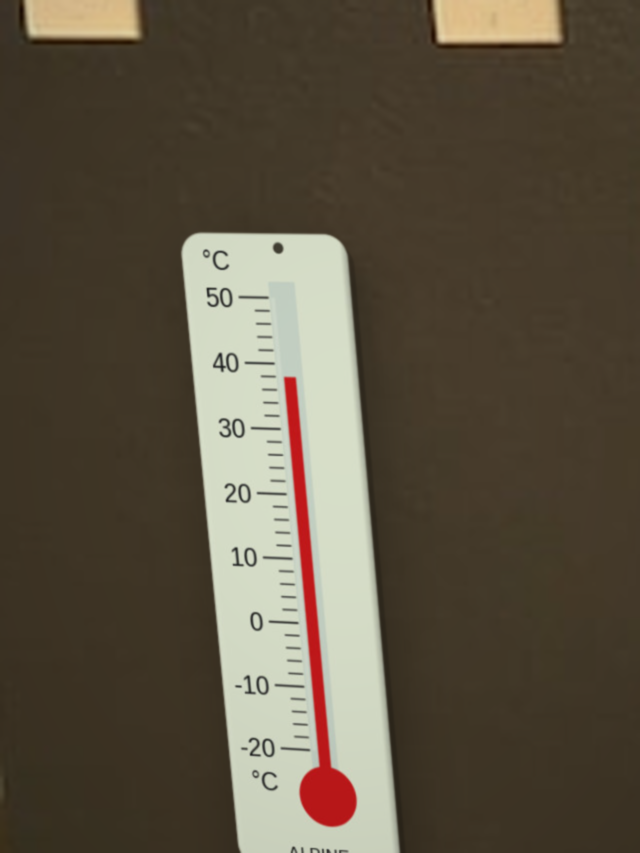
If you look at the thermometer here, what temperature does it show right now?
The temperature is 38 °C
